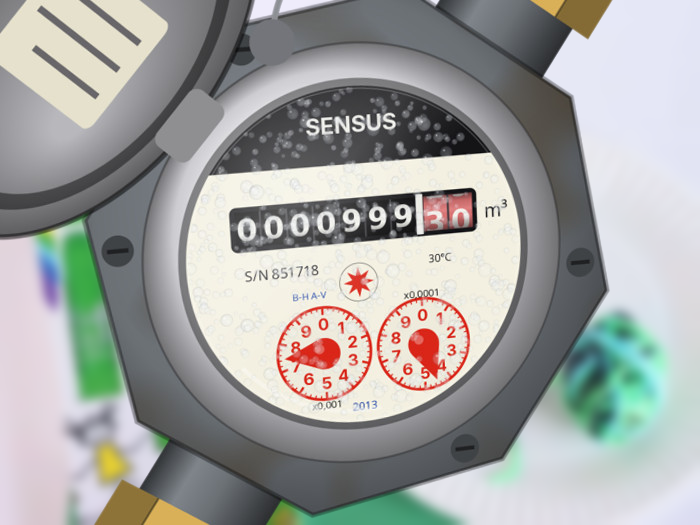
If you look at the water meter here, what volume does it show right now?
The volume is 999.2974 m³
